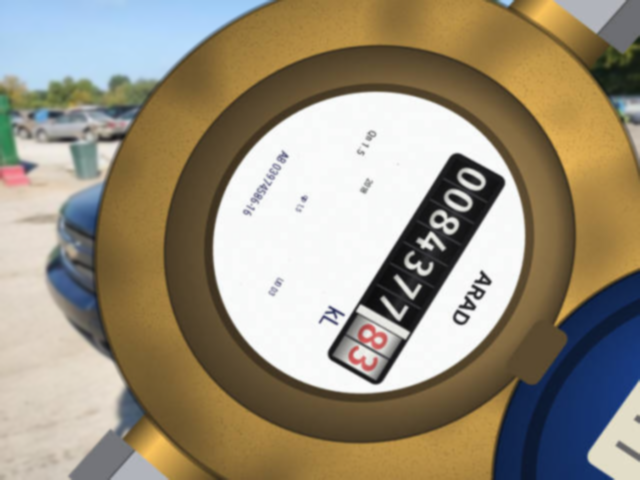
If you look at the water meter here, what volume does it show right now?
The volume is 84377.83 kL
